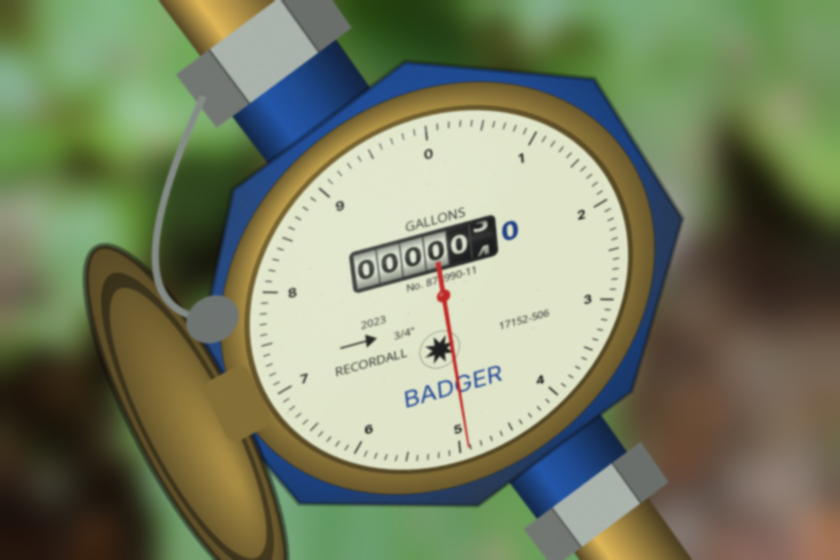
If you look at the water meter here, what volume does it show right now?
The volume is 34.9 gal
